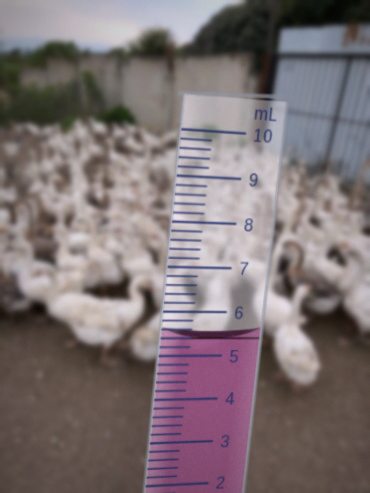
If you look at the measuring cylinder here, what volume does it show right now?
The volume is 5.4 mL
